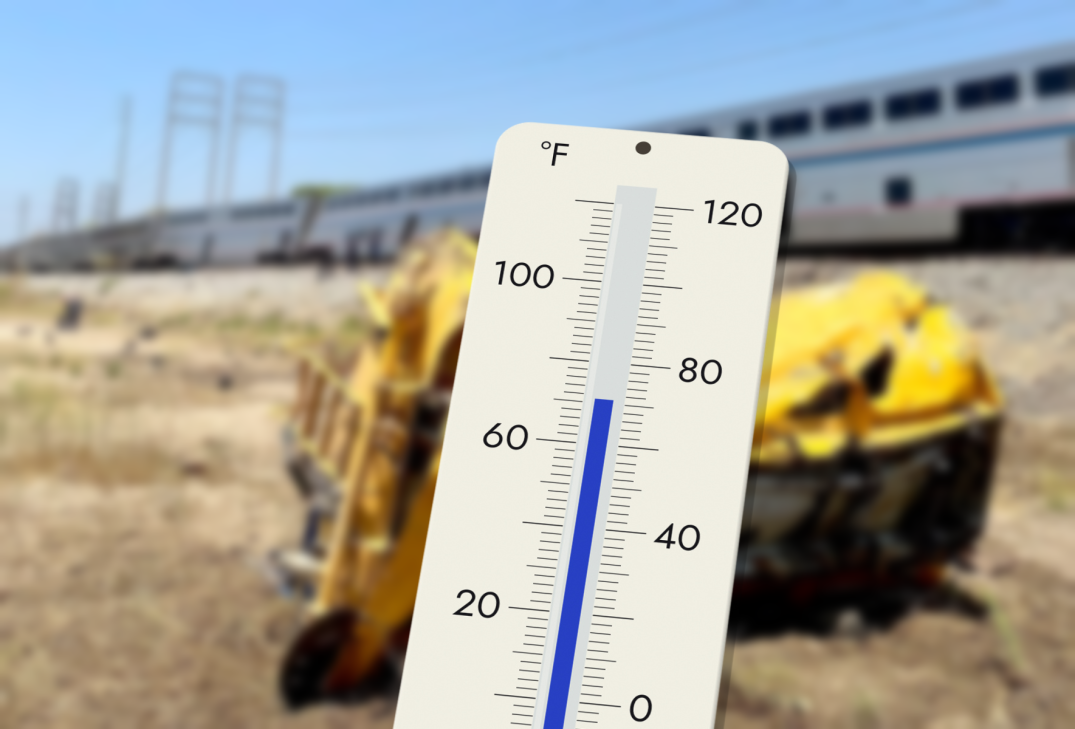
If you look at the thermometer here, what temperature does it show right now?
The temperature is 71 °F
